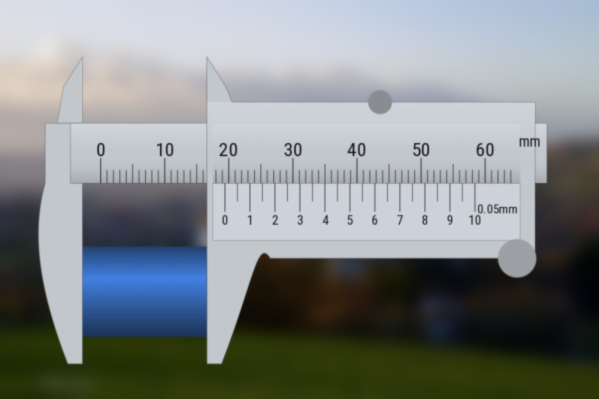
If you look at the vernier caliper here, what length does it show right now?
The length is 19.4 mm
